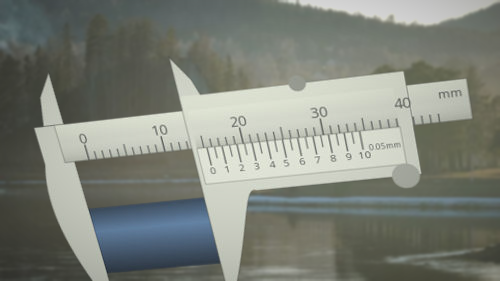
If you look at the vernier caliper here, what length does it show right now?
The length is 15.4 mm
